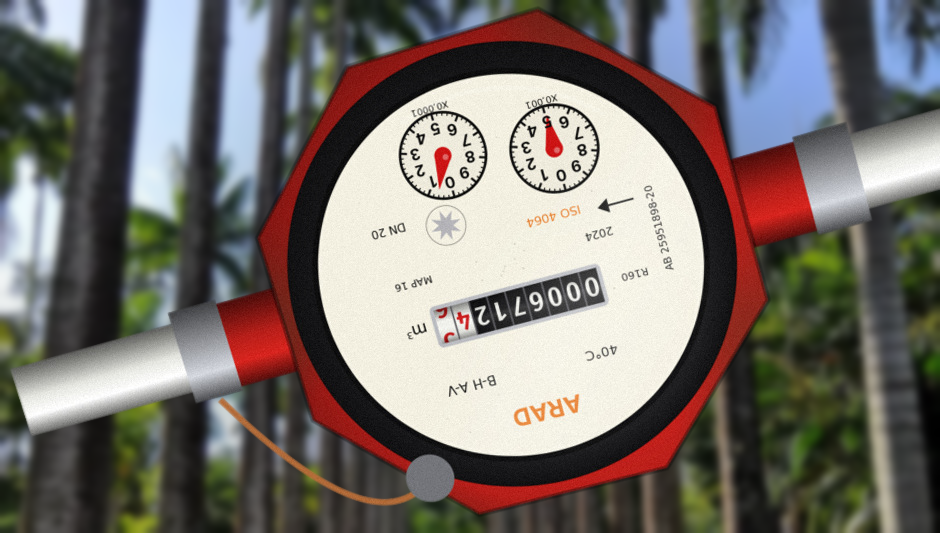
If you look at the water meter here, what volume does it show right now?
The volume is 6712.4550 m³
